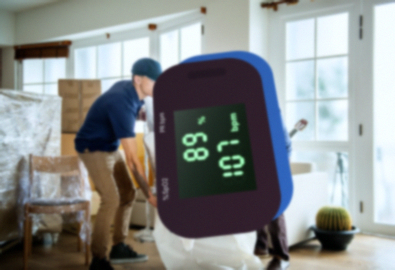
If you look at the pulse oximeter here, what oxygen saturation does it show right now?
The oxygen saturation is 89 %
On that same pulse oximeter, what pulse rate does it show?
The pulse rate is 107 bpm
